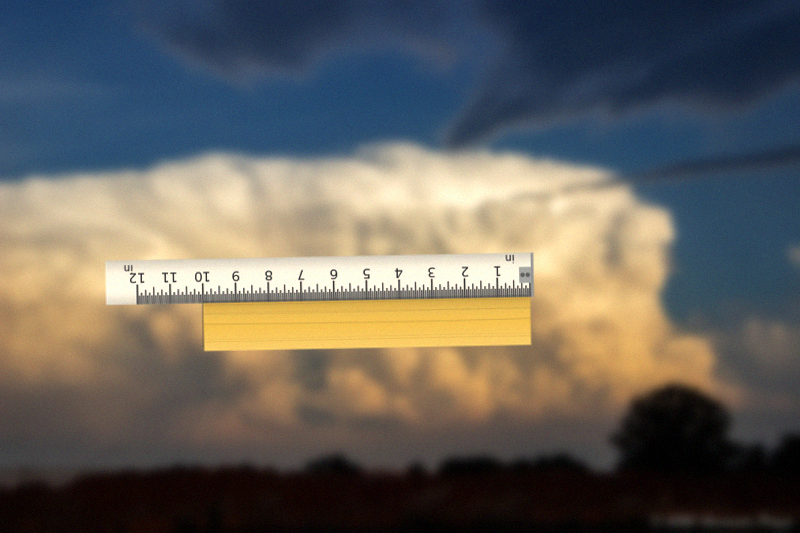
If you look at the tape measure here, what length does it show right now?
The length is 10 in
